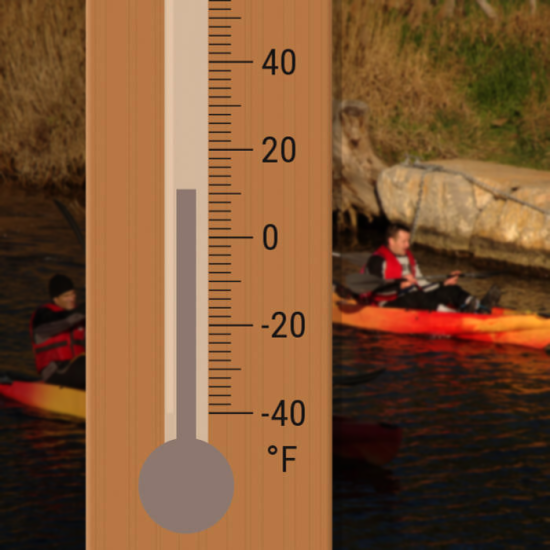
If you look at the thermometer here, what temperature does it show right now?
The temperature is 11 °F
